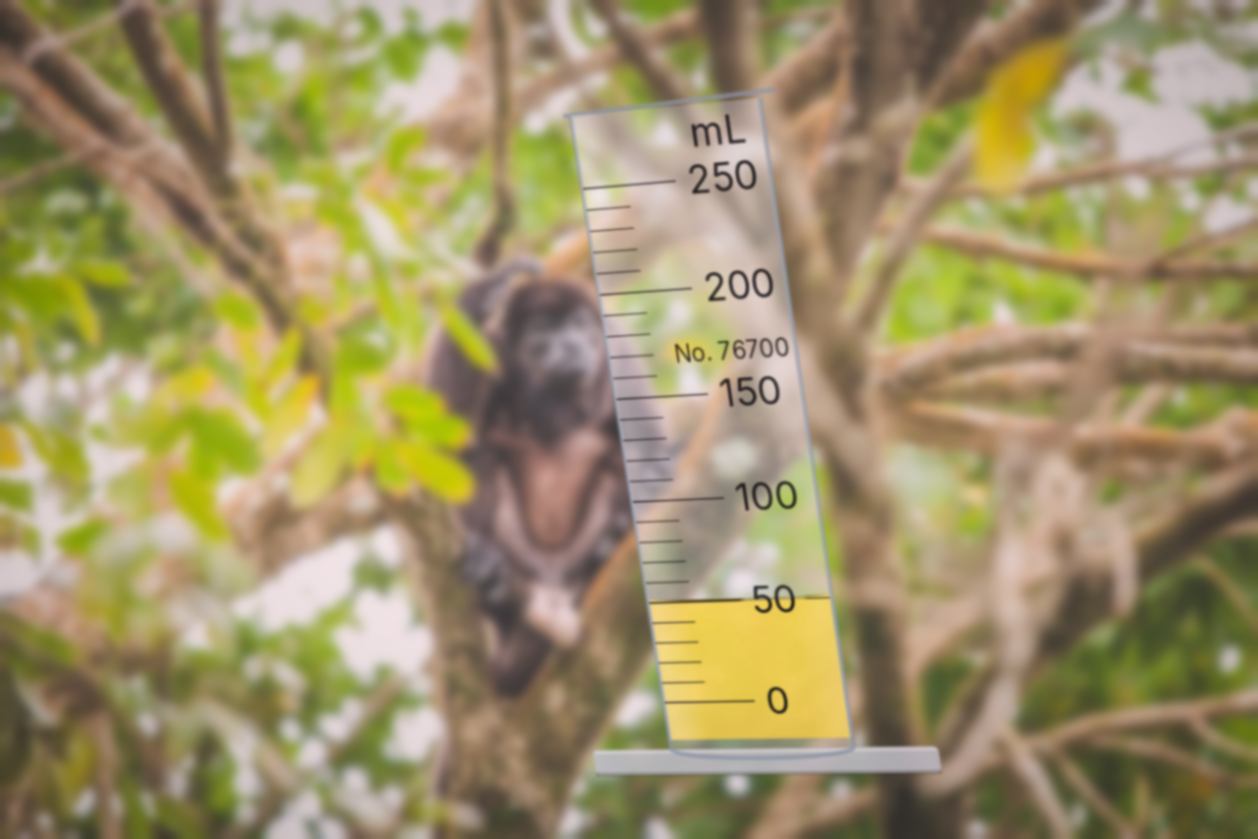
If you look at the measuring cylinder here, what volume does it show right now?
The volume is 50 mL
